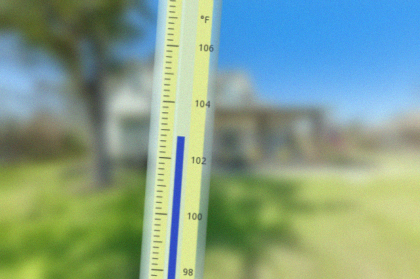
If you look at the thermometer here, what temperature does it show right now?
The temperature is 102.8 °F
